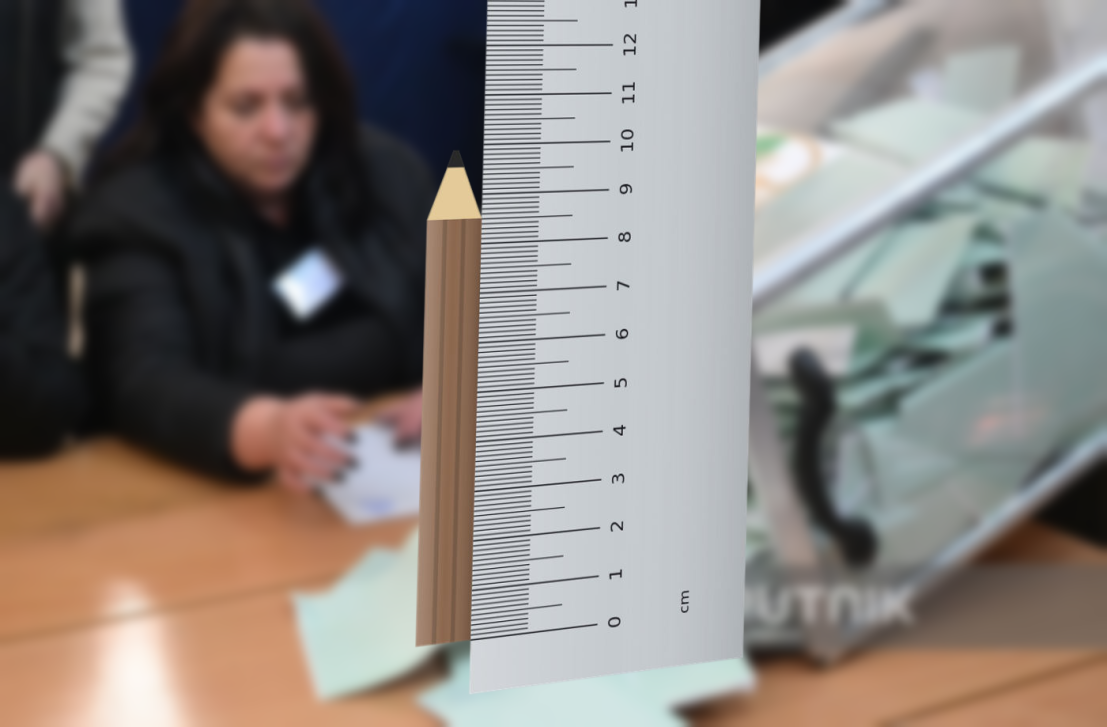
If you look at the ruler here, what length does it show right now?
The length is 9.9 cm
